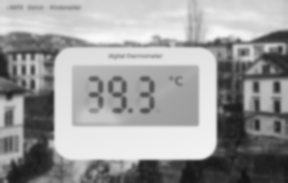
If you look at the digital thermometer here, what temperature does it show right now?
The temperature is 39.3 °C
